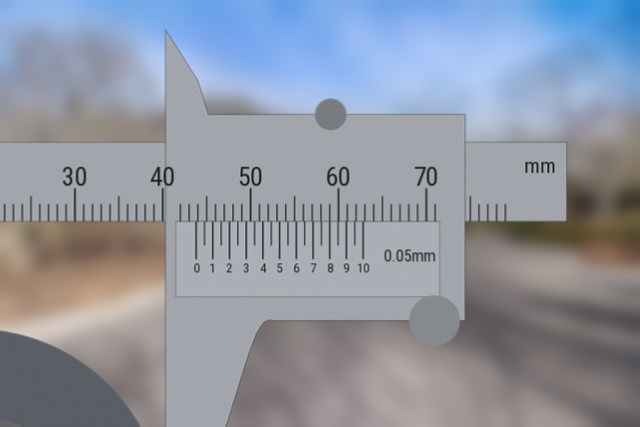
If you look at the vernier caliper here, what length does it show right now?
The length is 43.8 mm
